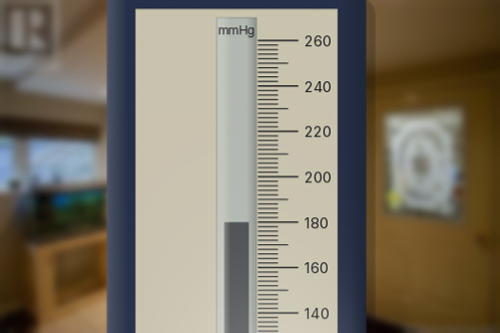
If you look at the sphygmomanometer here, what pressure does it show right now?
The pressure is 180 mmHg
